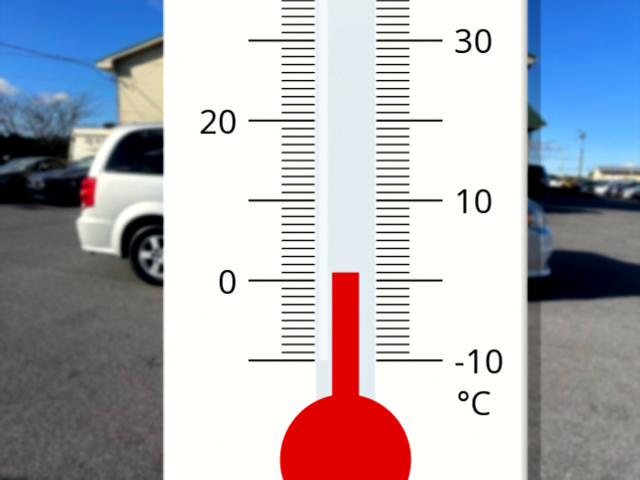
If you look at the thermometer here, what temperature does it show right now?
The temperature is 1 °C
